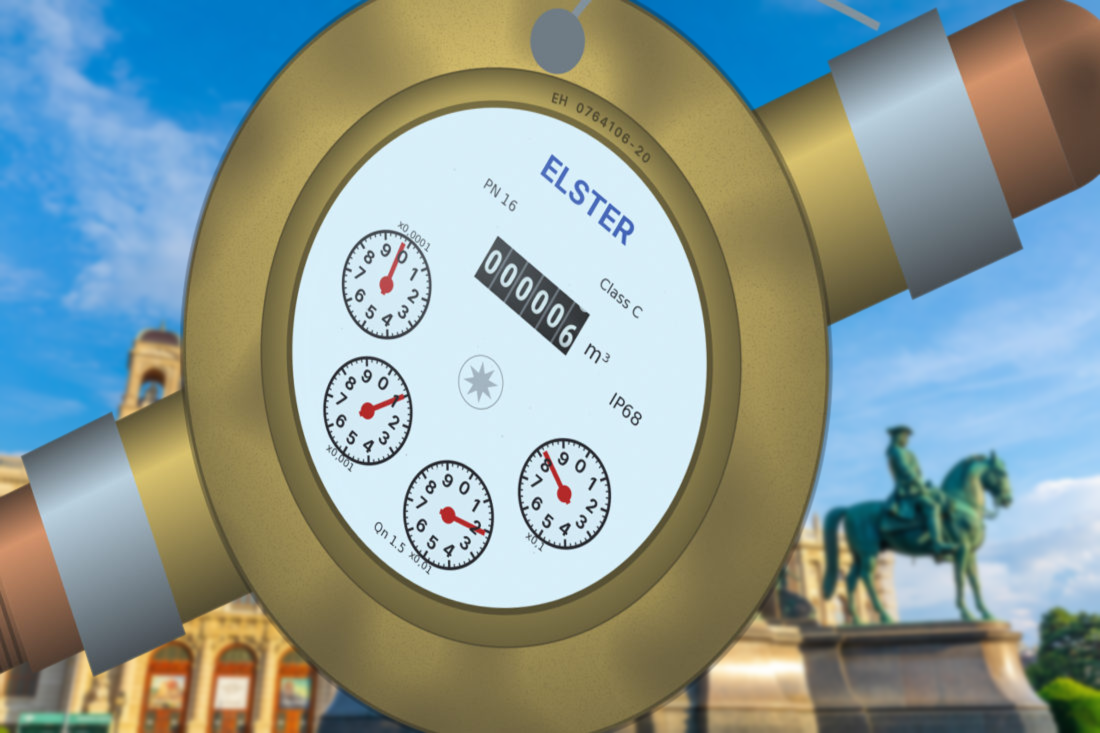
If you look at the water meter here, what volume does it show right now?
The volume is 5.8209 m³
